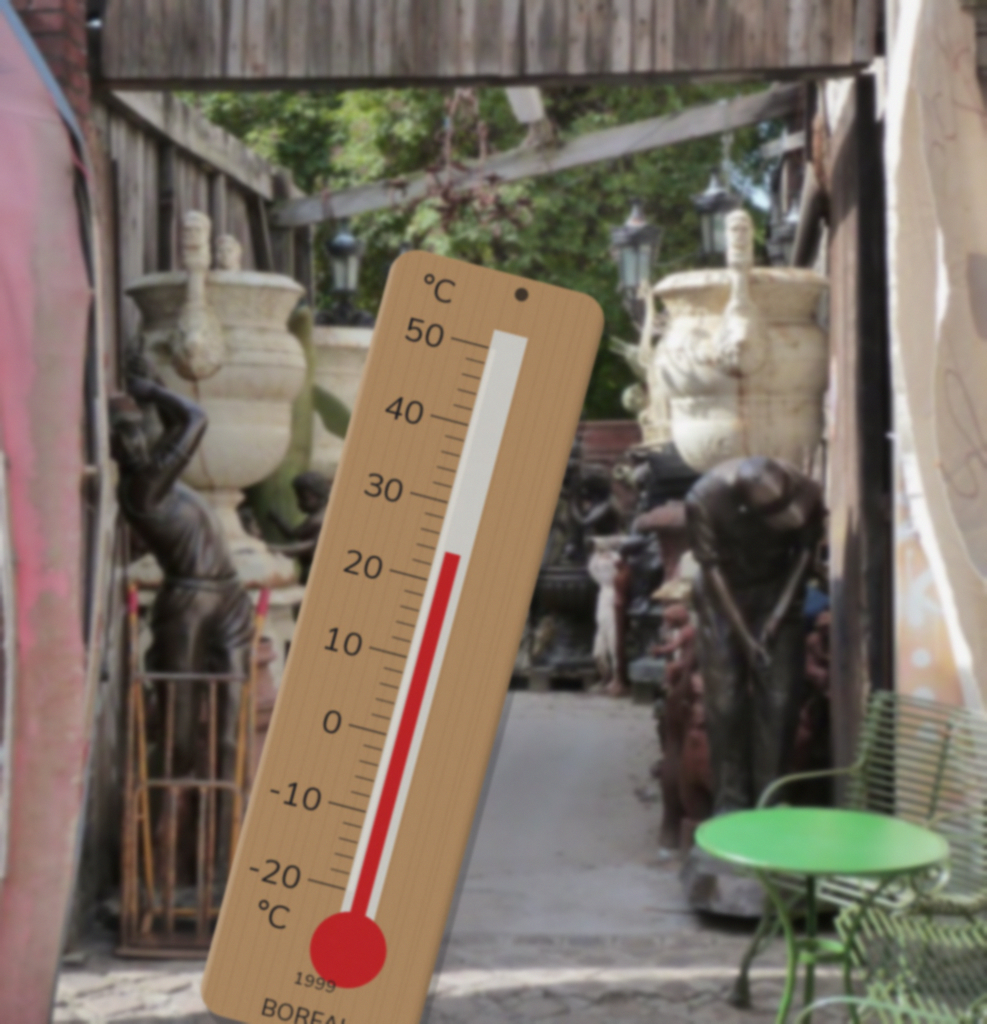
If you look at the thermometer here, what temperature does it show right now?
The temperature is 24 °C
